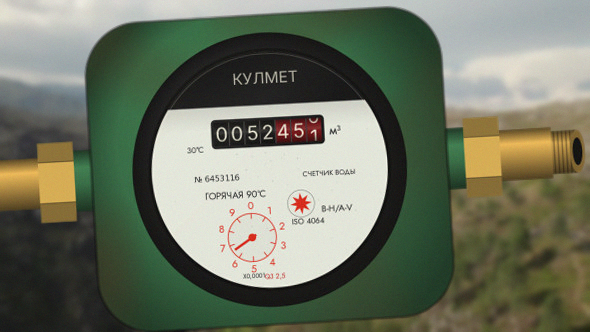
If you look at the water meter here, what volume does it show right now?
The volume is 52.4506 m³
